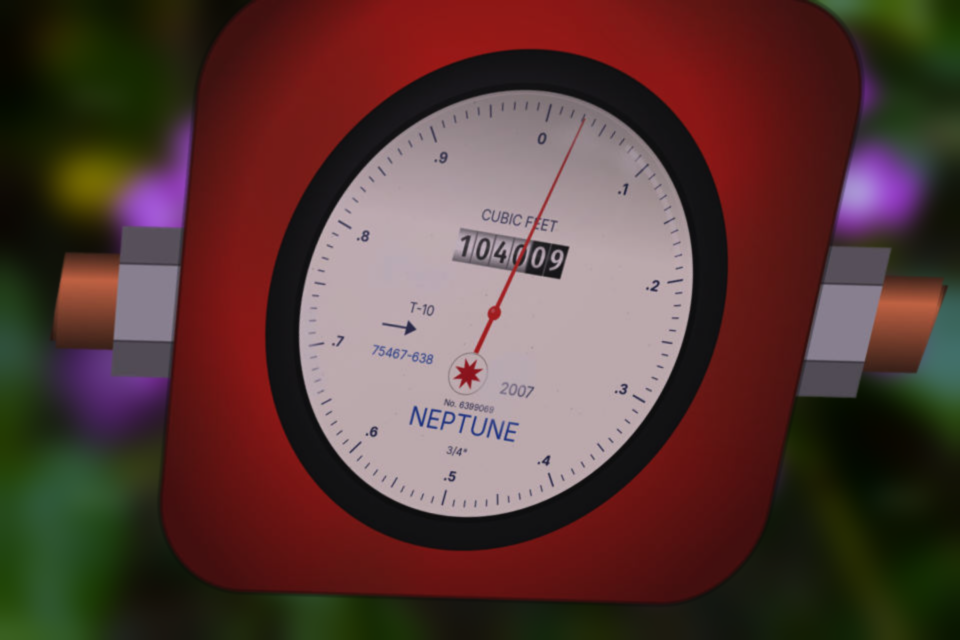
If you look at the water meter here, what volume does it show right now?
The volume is 104009.03 ft³
